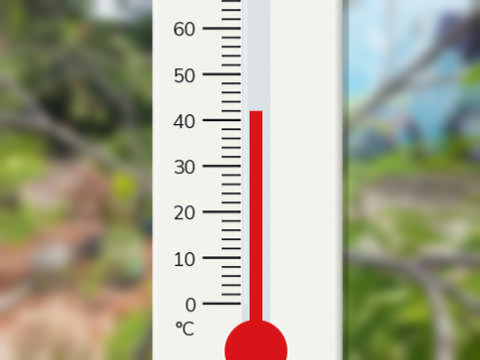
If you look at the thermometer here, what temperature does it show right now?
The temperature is 42 °C
